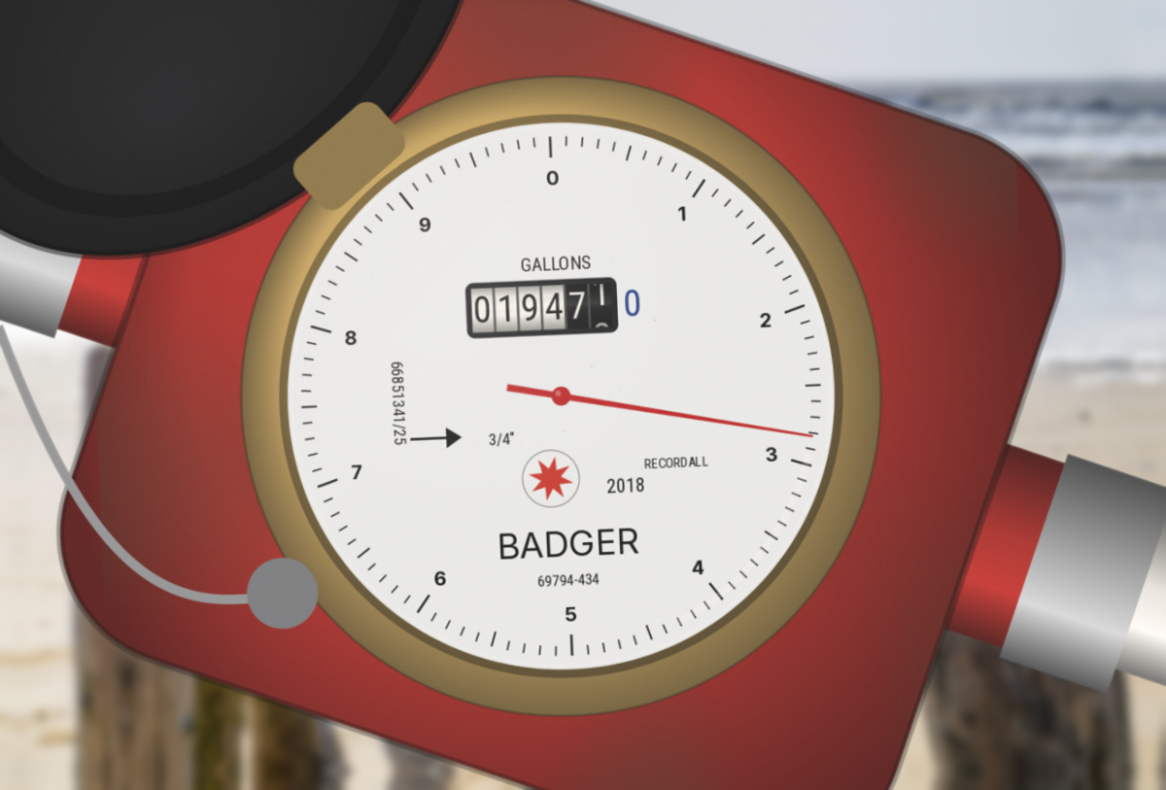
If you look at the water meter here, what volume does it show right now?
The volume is 194712.8 gal
